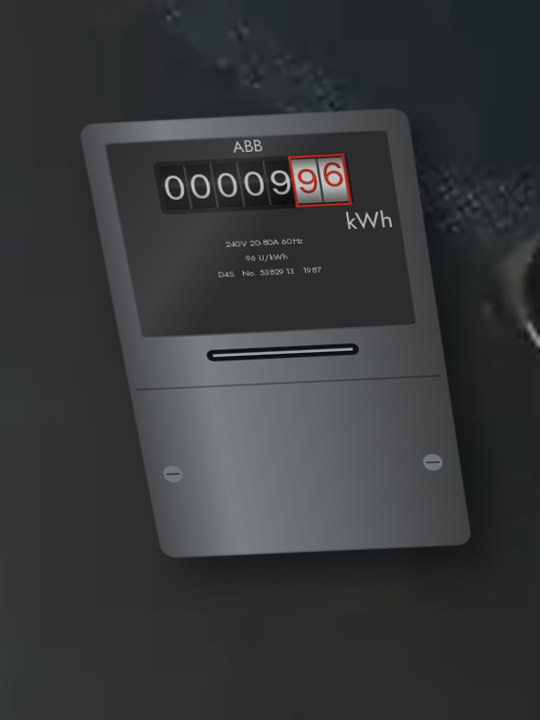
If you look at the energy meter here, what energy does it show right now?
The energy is 9.96 kWh
